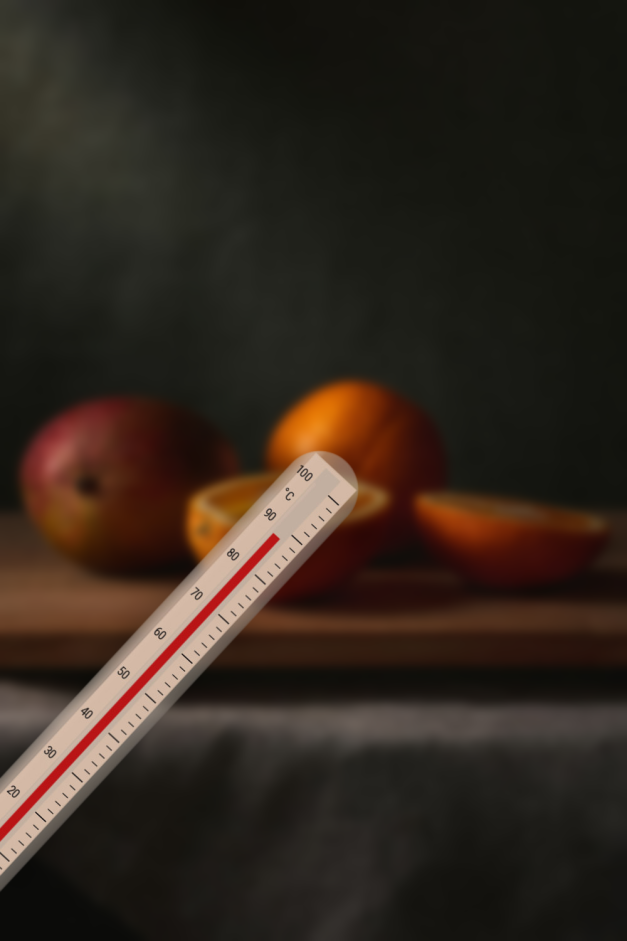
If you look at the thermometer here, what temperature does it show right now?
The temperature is 88 °C
